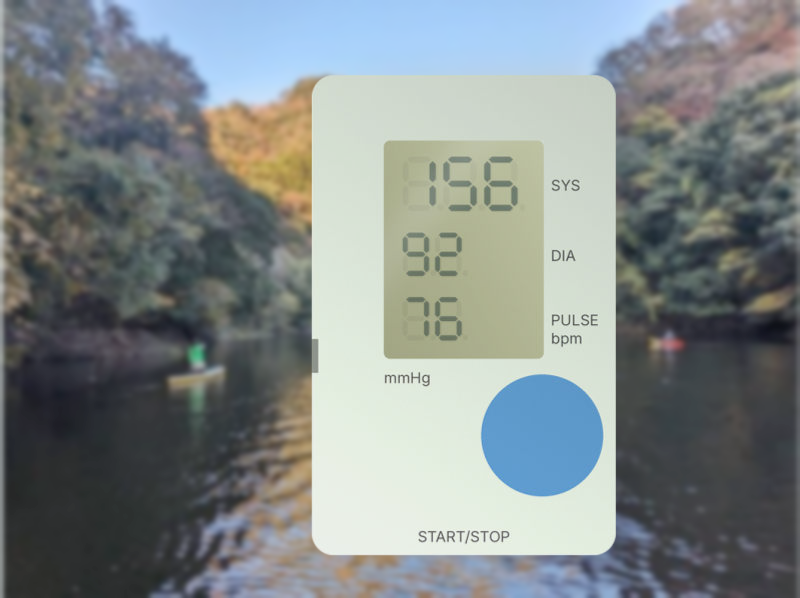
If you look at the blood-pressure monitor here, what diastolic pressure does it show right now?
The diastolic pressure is 92 mmHg
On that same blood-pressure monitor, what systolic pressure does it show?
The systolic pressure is 156 mmHg
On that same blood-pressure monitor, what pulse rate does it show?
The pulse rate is 76 bpm
